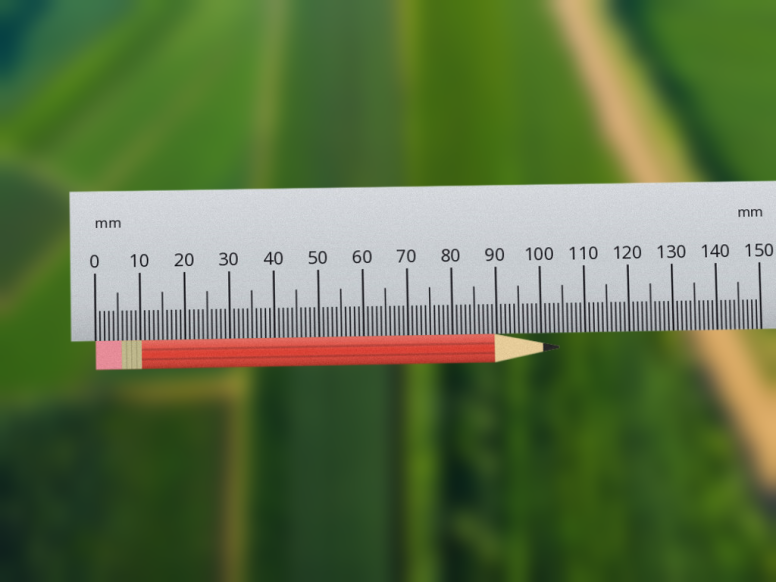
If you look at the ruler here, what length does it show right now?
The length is 104 mm
